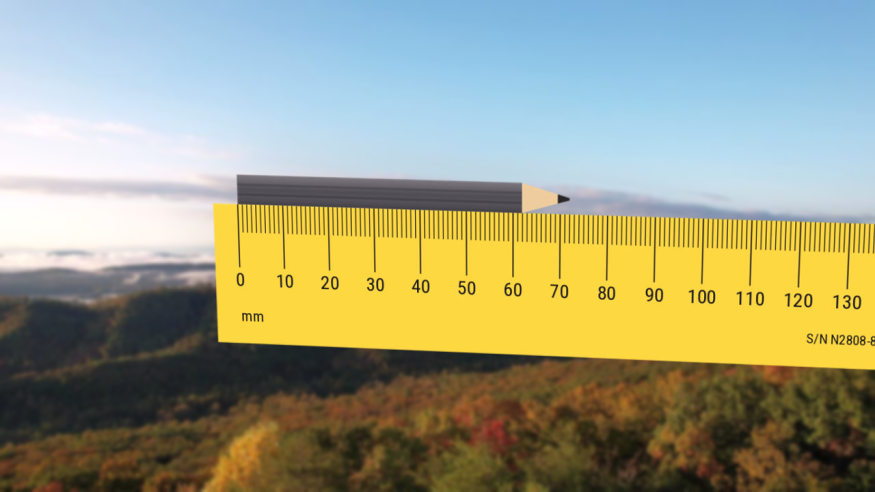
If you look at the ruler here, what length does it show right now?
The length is 72 mm
